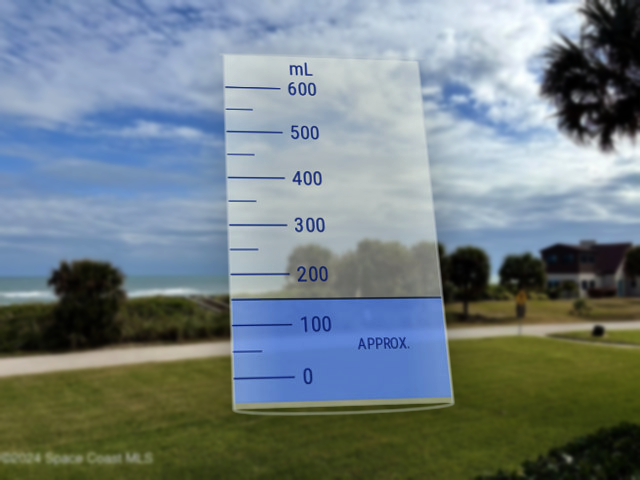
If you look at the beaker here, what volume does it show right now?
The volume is 150 mL
